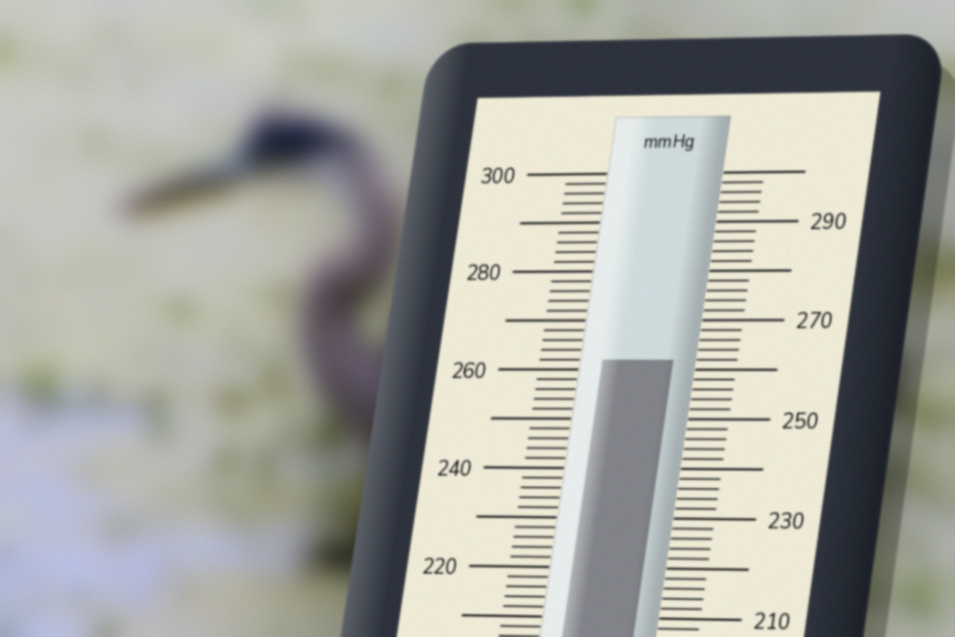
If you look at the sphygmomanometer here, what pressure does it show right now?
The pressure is 262 mmHg
